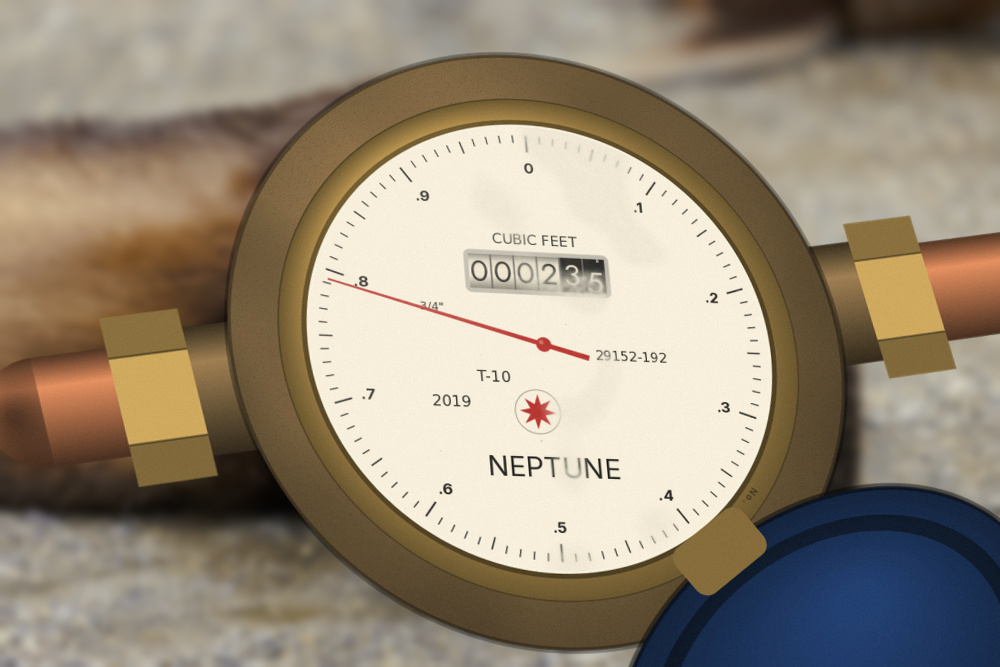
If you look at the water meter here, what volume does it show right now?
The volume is 234.79 ft³
